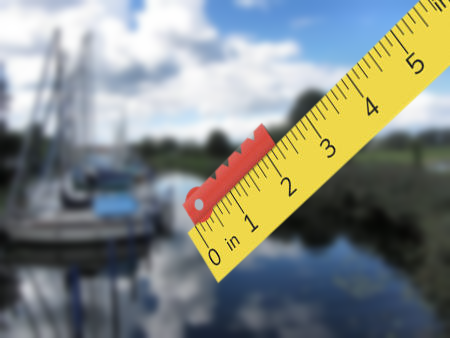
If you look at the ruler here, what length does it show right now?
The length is 2.25 in
